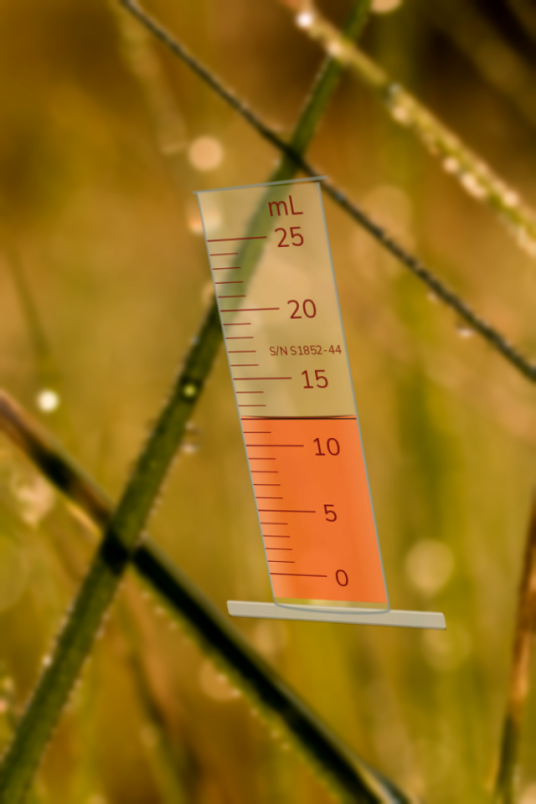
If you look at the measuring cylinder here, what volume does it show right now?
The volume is 12 mL
